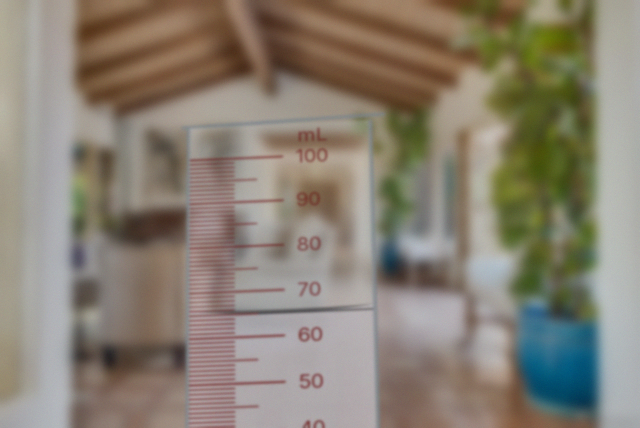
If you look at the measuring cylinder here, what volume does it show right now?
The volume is 65 mL
